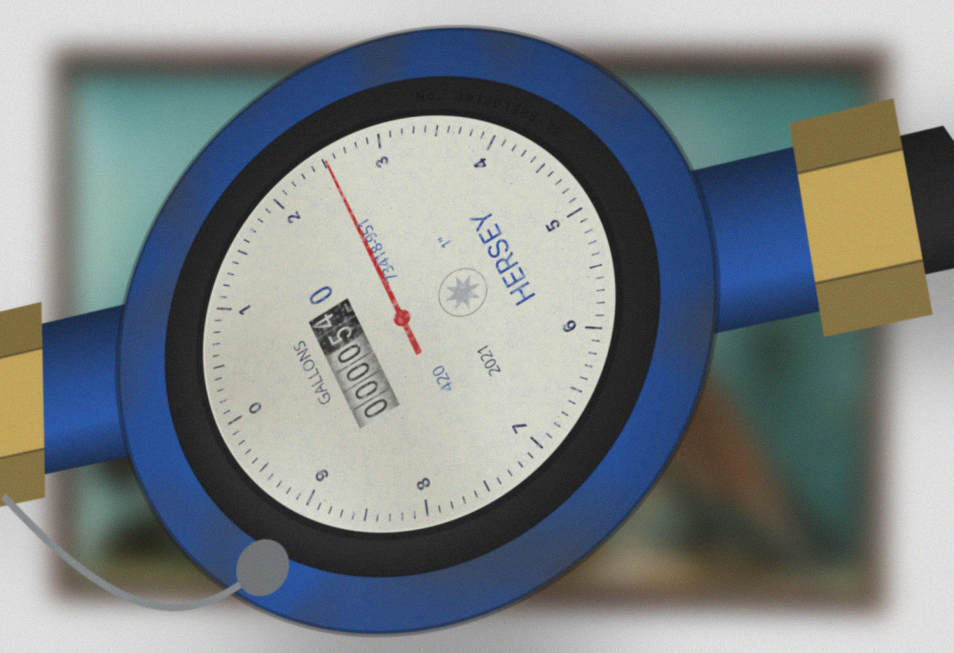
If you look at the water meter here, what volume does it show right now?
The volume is 542.5 gal
